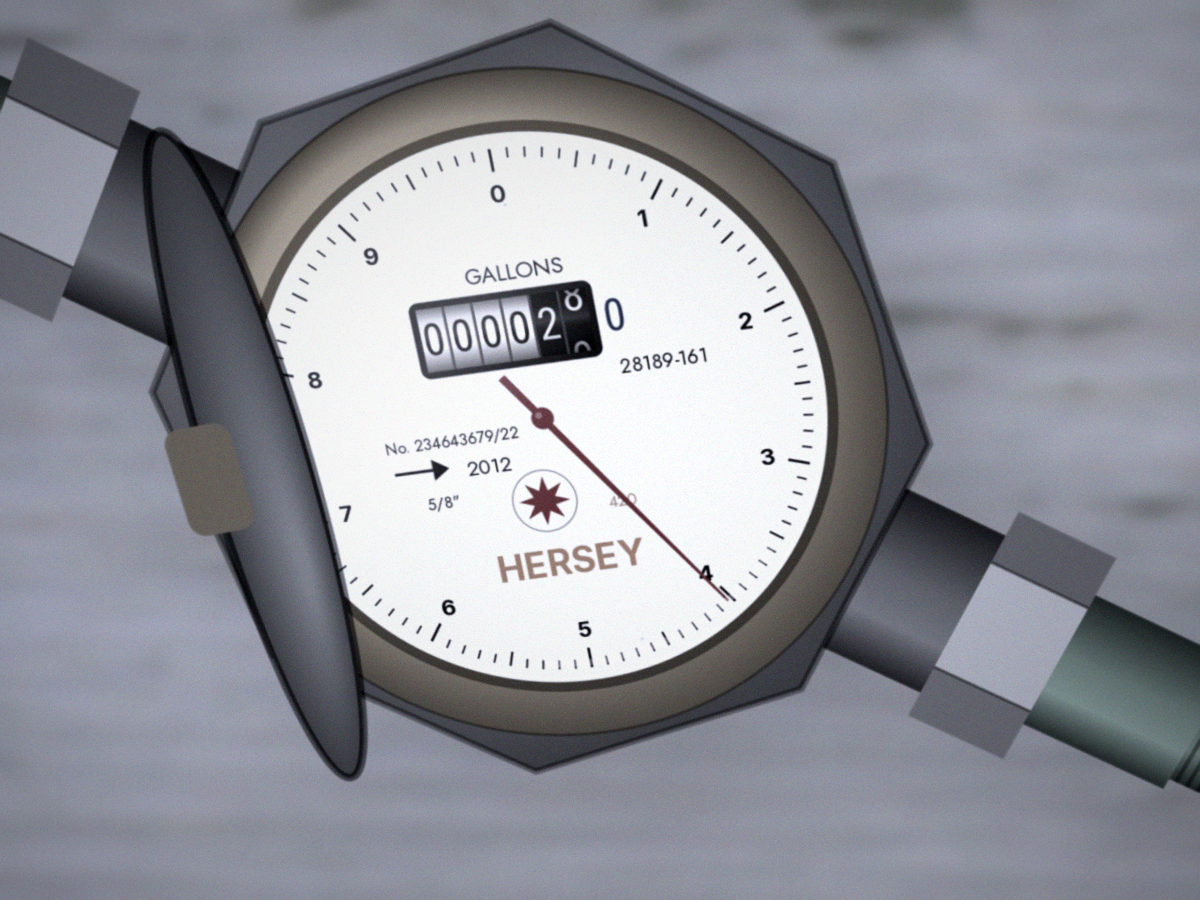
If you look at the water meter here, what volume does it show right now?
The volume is 284.0 gal
